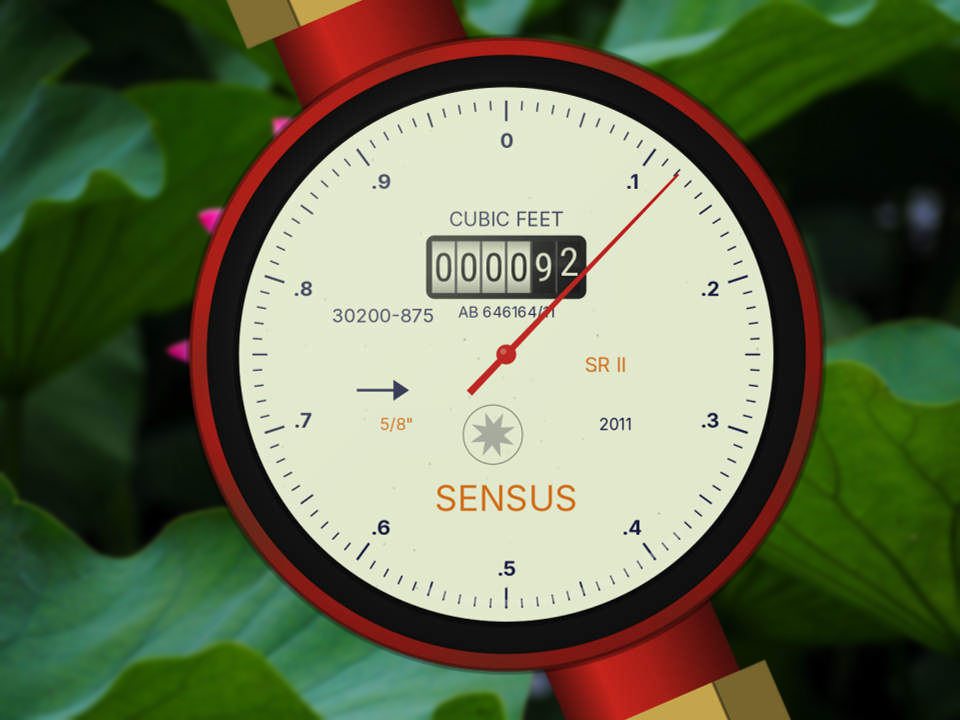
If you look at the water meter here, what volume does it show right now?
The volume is 92.12 ft³
